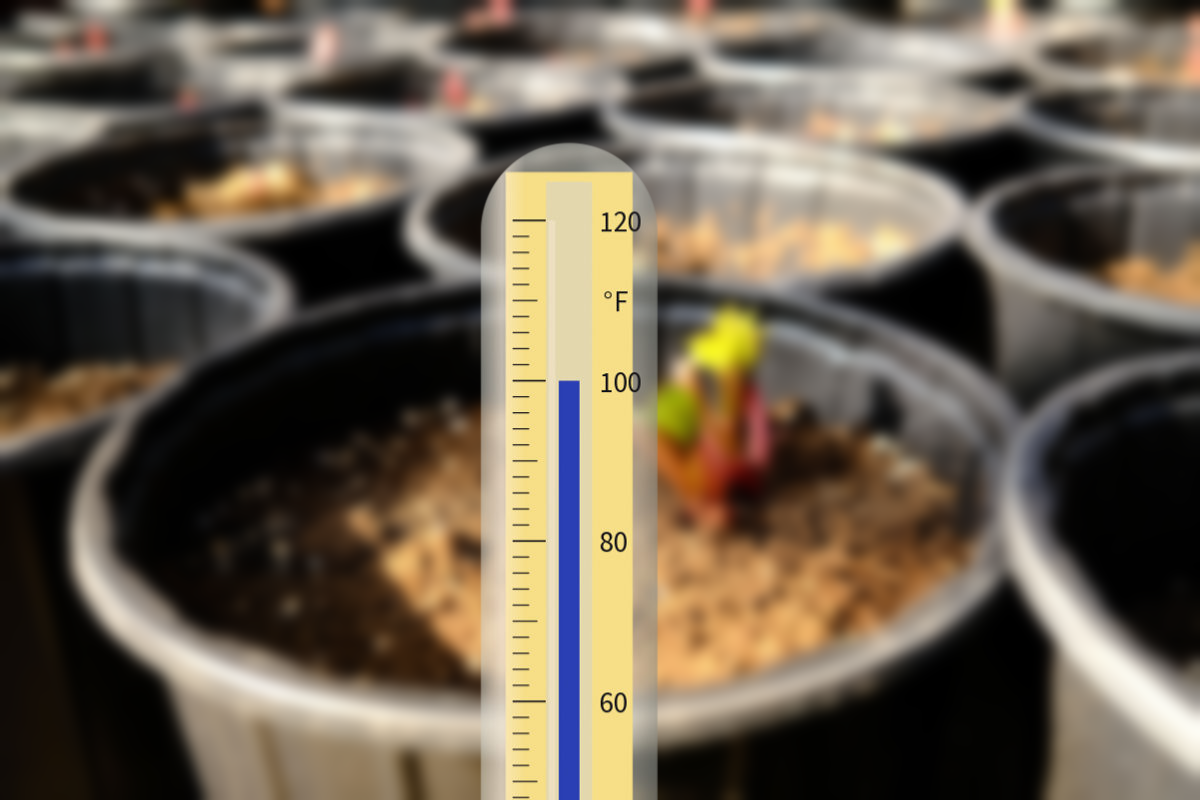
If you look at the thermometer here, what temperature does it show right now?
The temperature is 100 °F
